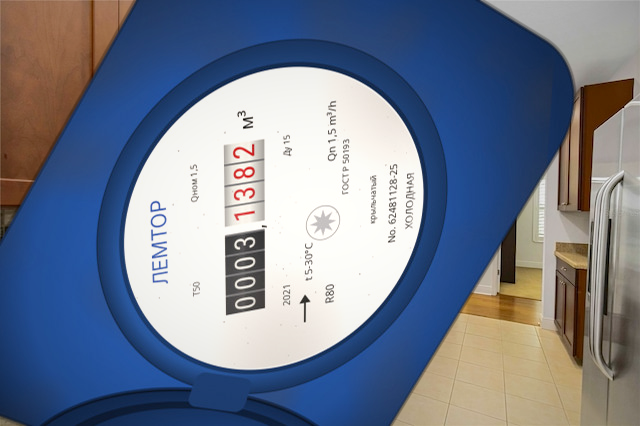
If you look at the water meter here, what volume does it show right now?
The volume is 3.1382 m³
